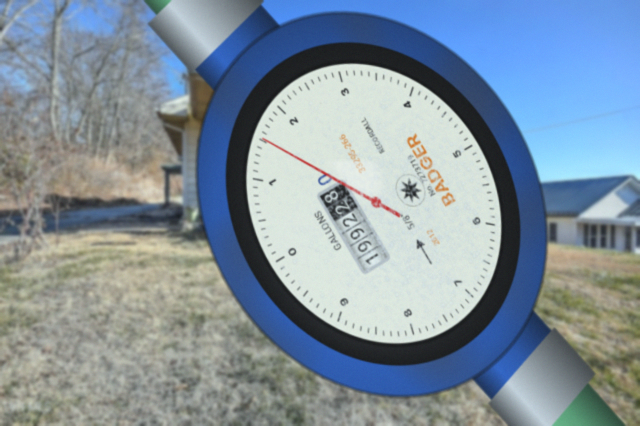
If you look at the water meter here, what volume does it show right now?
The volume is 1992281.5 gal
